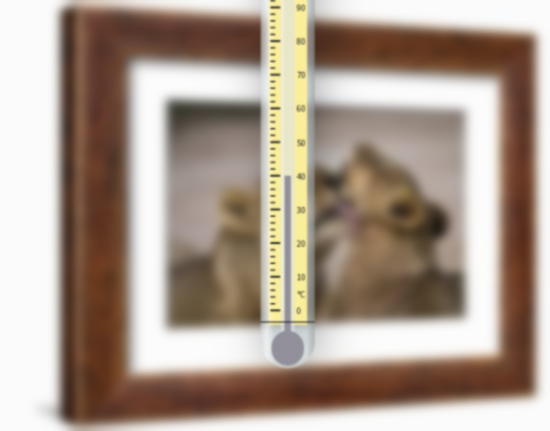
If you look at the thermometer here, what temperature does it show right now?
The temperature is 40 °C
